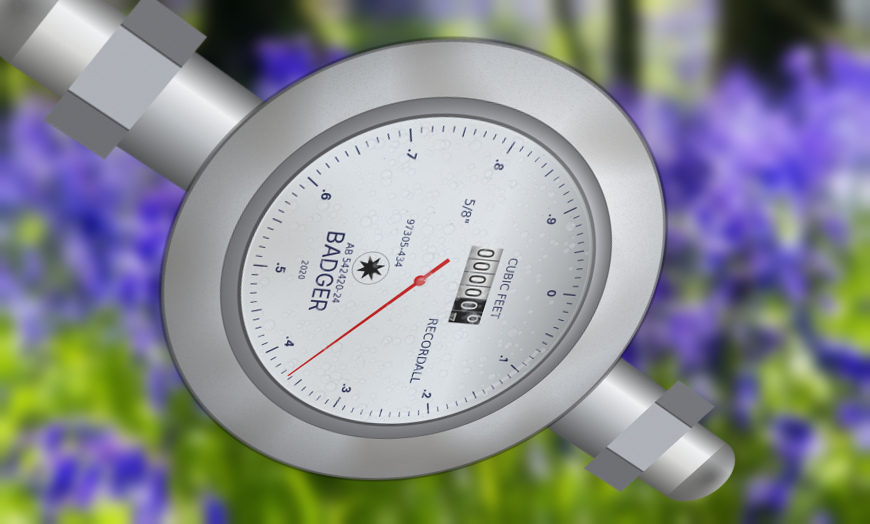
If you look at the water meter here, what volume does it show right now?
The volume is 6.36 ft³
